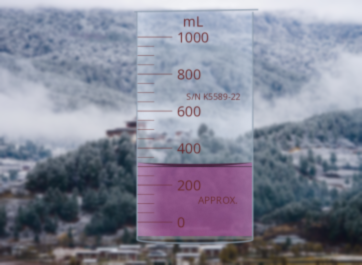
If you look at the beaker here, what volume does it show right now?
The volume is 300 mL
